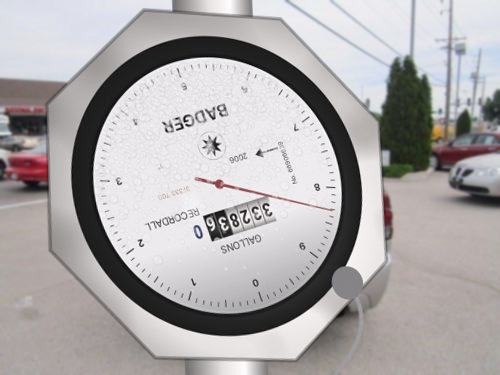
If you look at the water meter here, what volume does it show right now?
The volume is 3328358.3 gal
